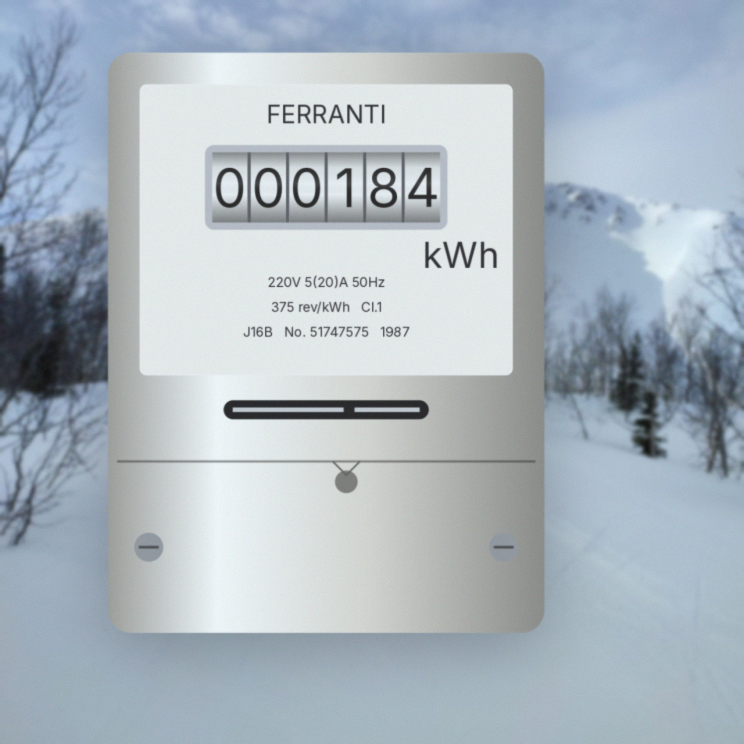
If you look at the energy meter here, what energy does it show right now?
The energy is 184 kWh
